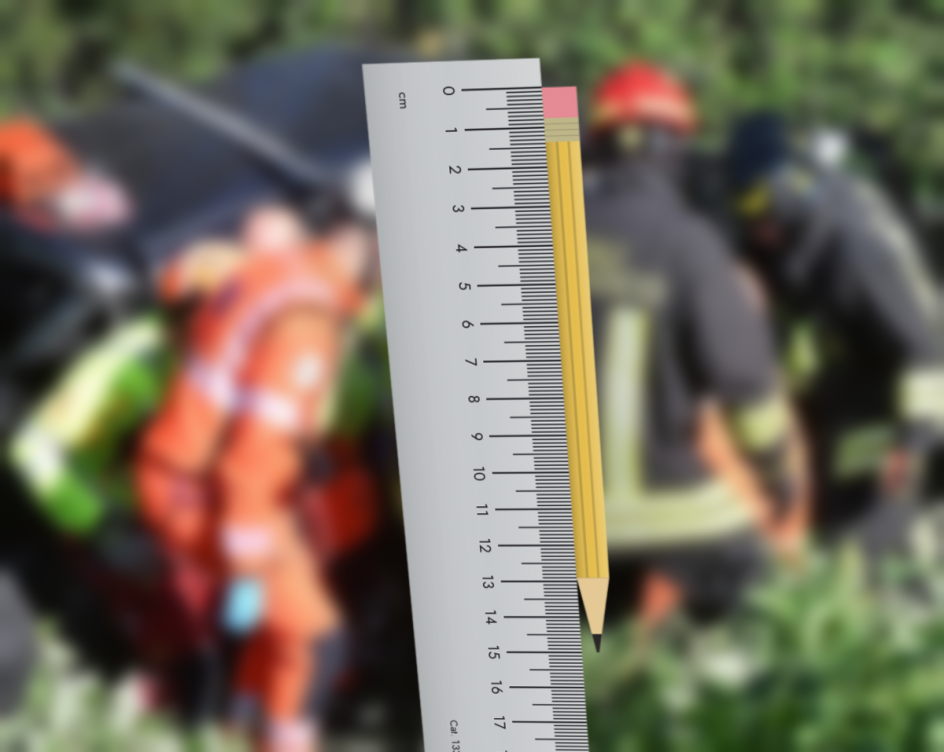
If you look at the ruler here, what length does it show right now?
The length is 15 cm
